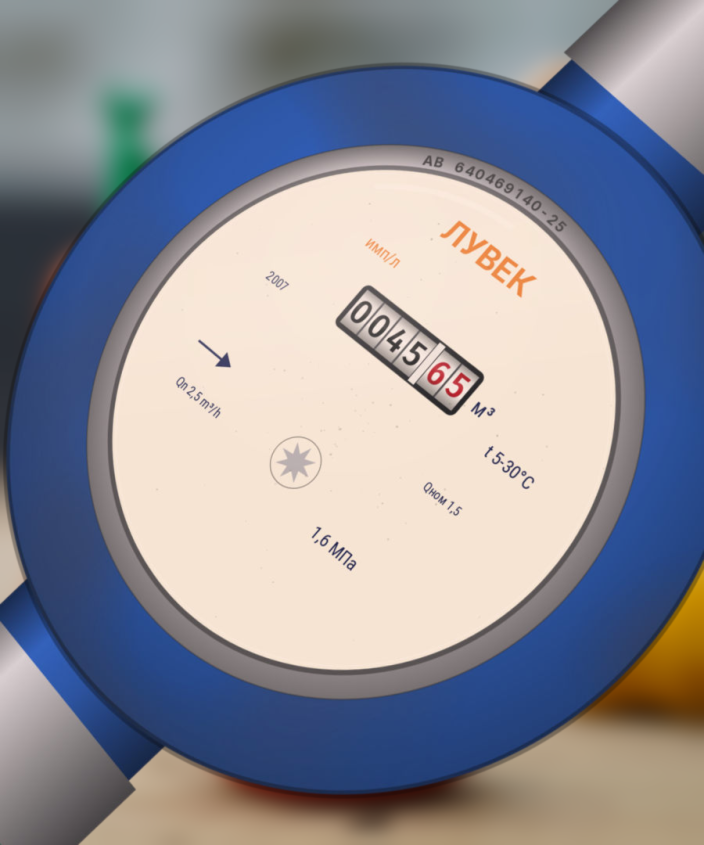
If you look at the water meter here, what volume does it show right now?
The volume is 45.65 m³
